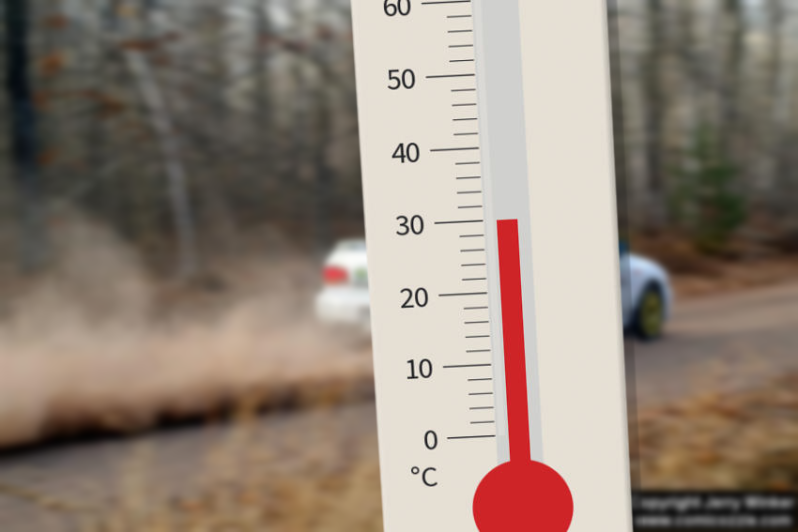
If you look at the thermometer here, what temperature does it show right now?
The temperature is 30 °C
